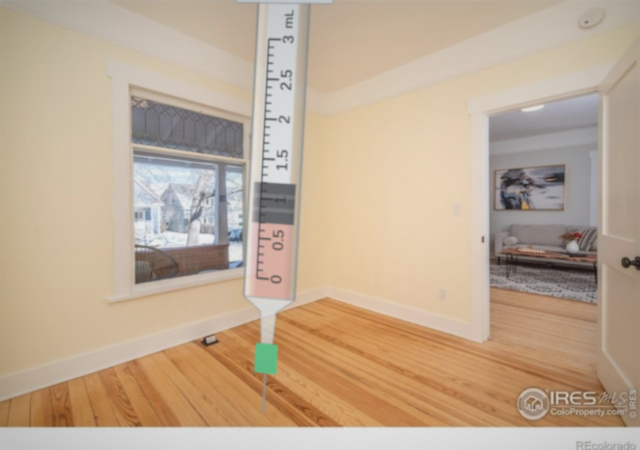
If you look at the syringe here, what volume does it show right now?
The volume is 0.7 mL
